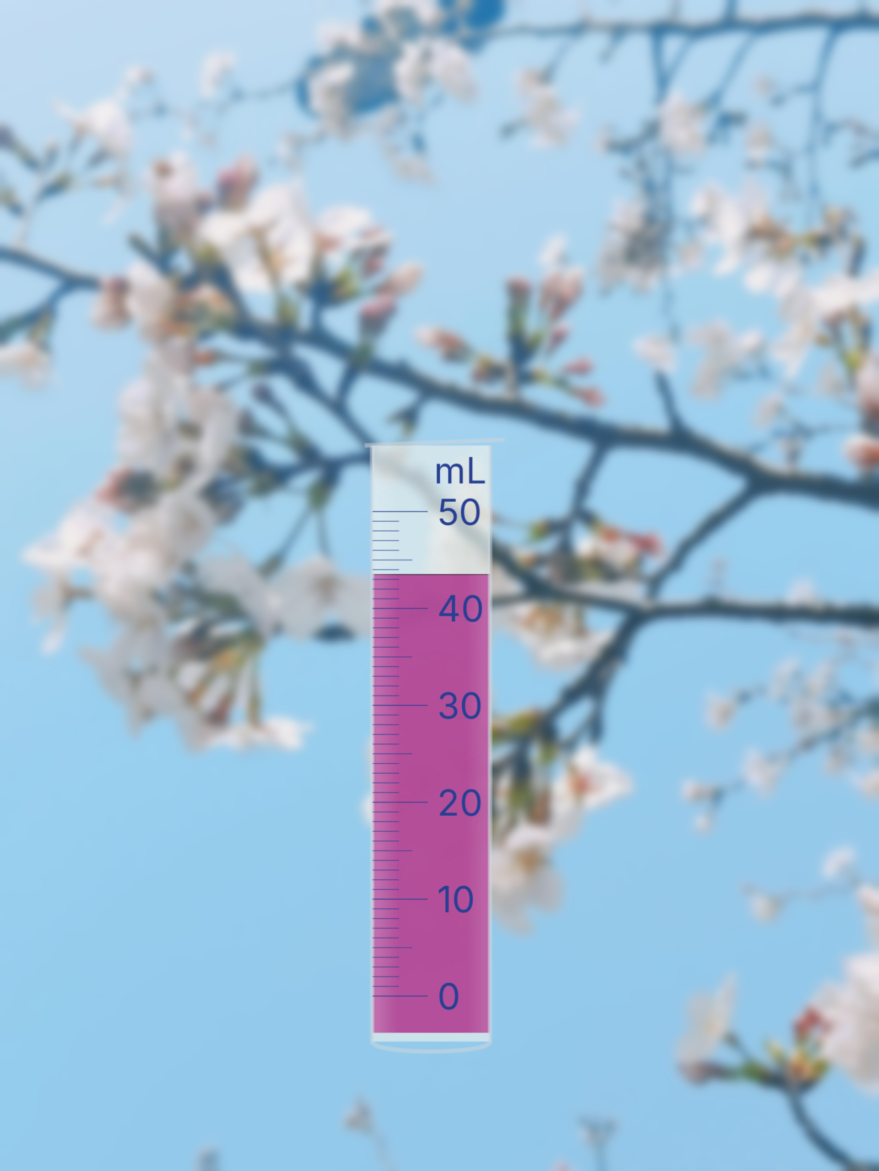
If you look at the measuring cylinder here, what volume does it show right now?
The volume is 43.5 mL
